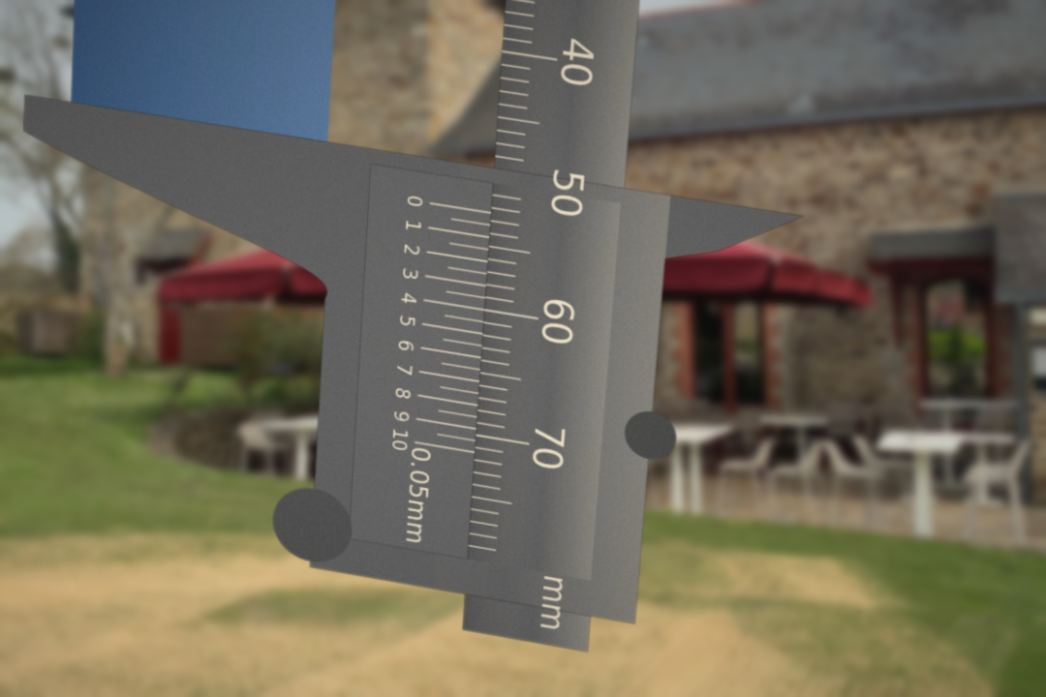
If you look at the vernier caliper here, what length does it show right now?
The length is 52.4 mm
